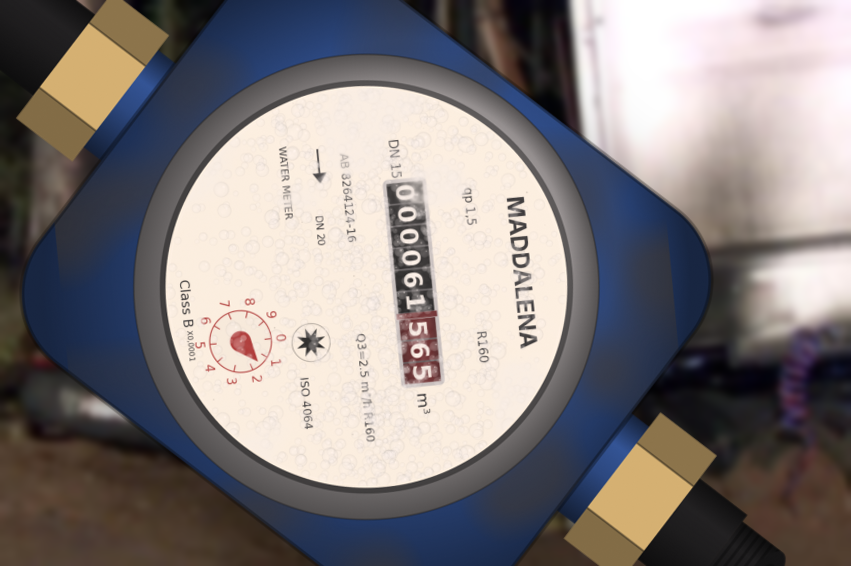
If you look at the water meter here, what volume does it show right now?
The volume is 61.5651 m³
